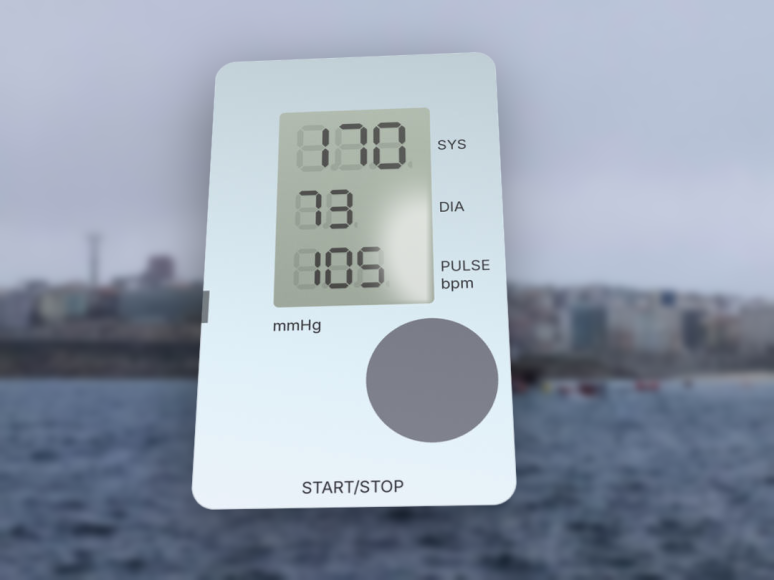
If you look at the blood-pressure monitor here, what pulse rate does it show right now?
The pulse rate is 105 bpm
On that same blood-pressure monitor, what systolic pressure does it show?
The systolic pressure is 170 mmHg
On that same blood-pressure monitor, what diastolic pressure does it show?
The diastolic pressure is 73 mmHg
